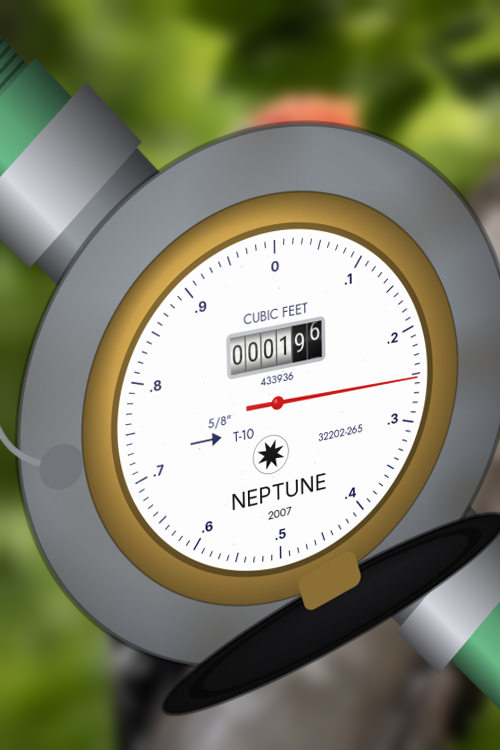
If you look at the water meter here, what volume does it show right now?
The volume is 196.25 ft³
